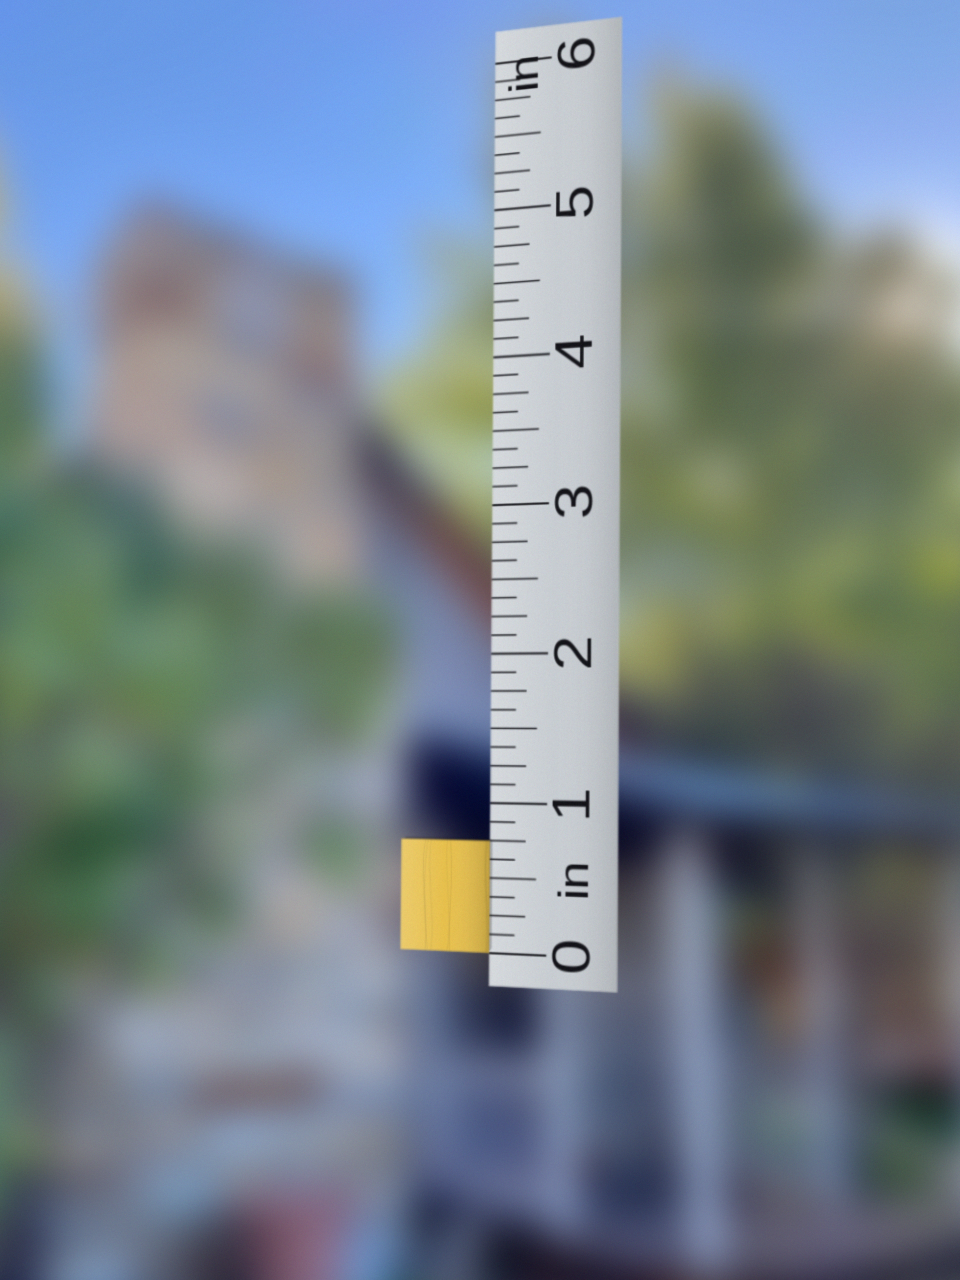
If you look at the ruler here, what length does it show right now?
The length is 0.75 in
